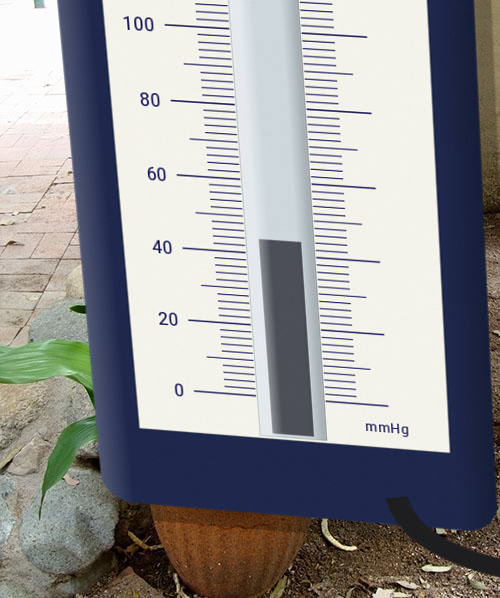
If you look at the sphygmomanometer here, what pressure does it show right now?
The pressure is 44 mmHg
